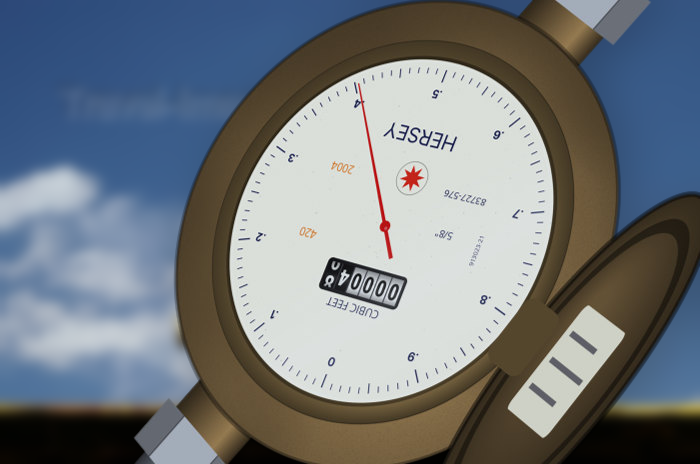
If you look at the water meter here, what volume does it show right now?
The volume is 48.40 ft³
